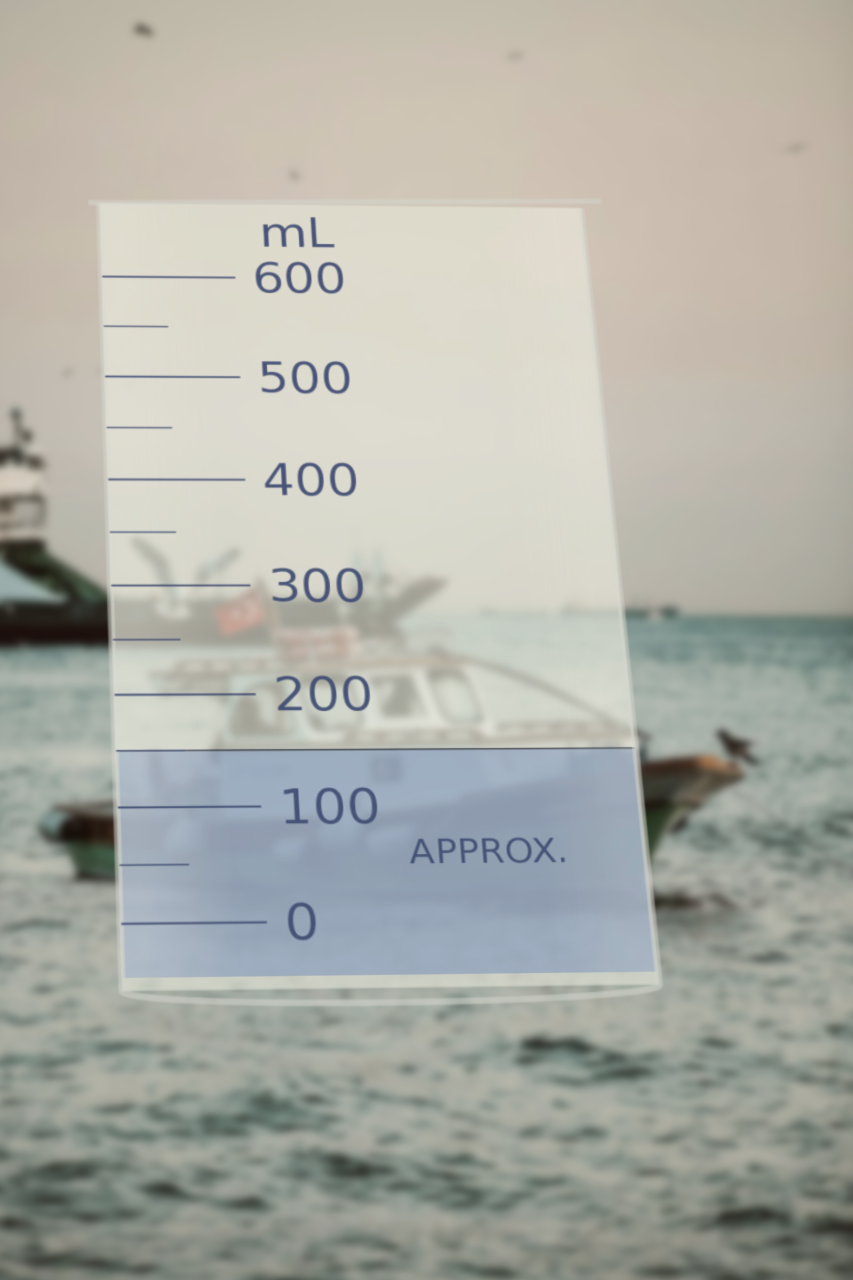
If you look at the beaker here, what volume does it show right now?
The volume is 150 mL
